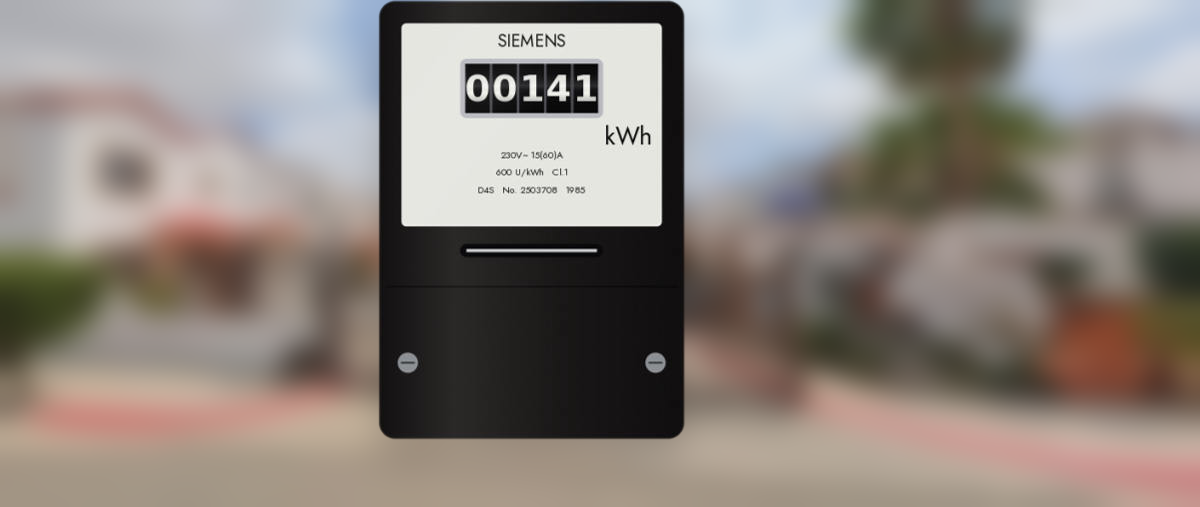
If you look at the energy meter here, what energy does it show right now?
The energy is 141 kWh
